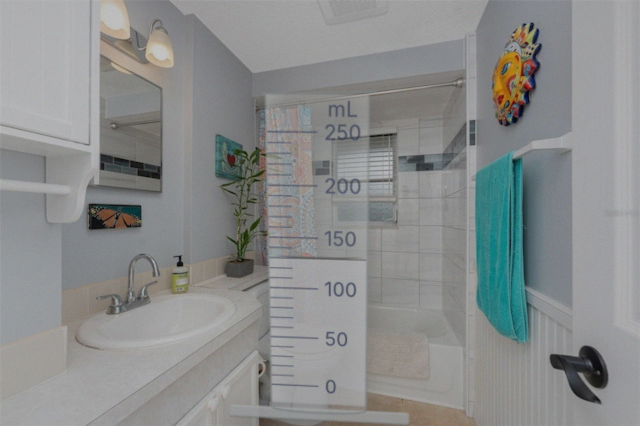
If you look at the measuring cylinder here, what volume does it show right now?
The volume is 130 mL
